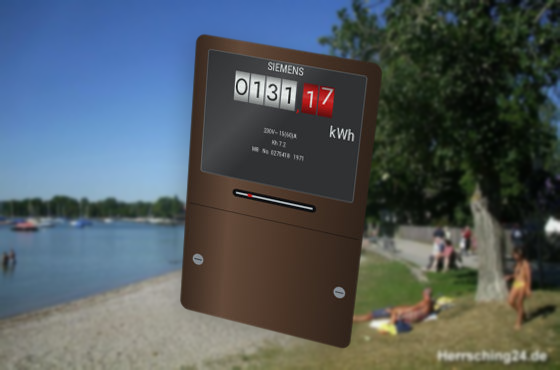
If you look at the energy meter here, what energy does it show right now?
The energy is 131.17 kWh
